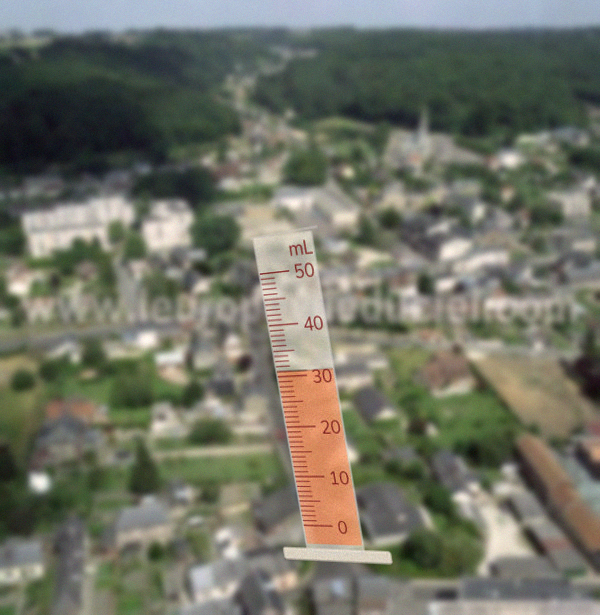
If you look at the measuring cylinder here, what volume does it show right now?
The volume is 31 mL
